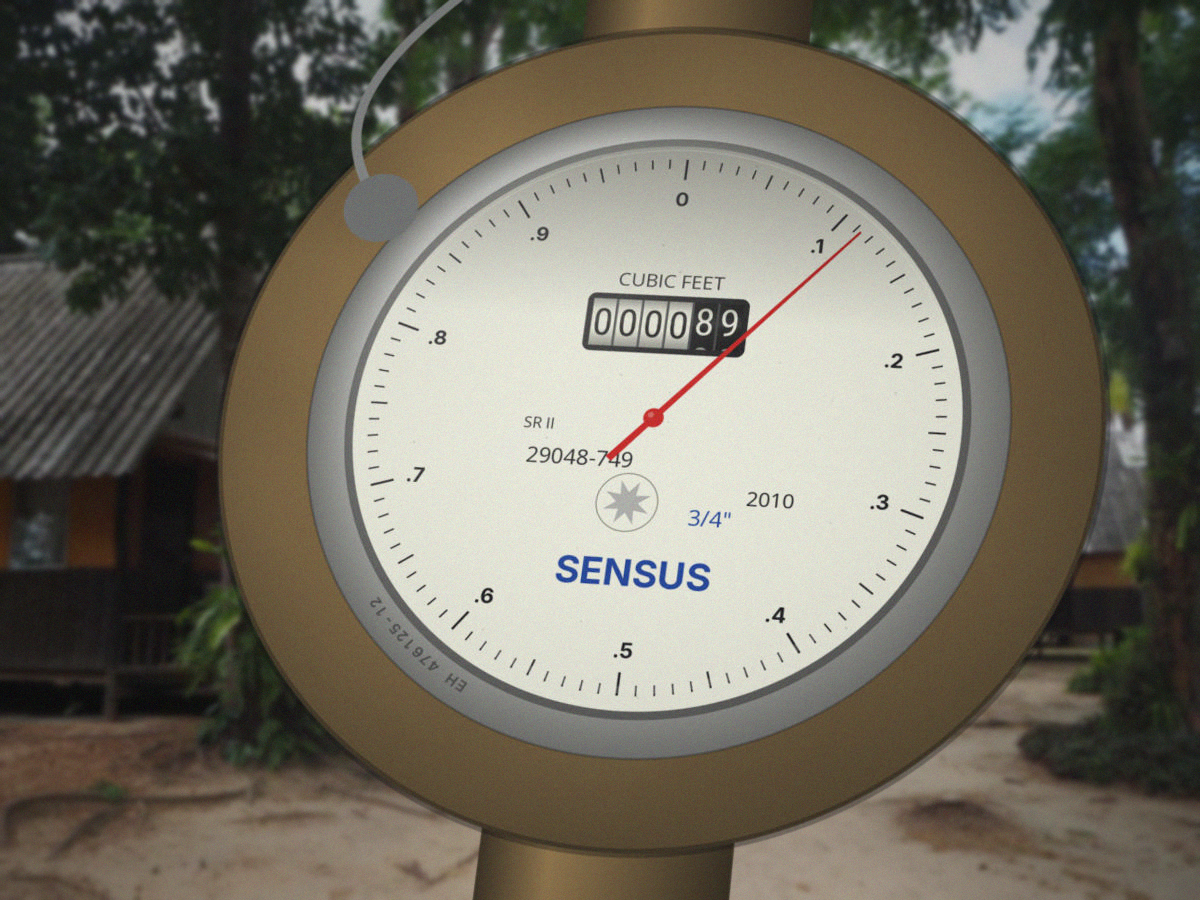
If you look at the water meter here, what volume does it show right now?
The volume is 89.11 ft³
